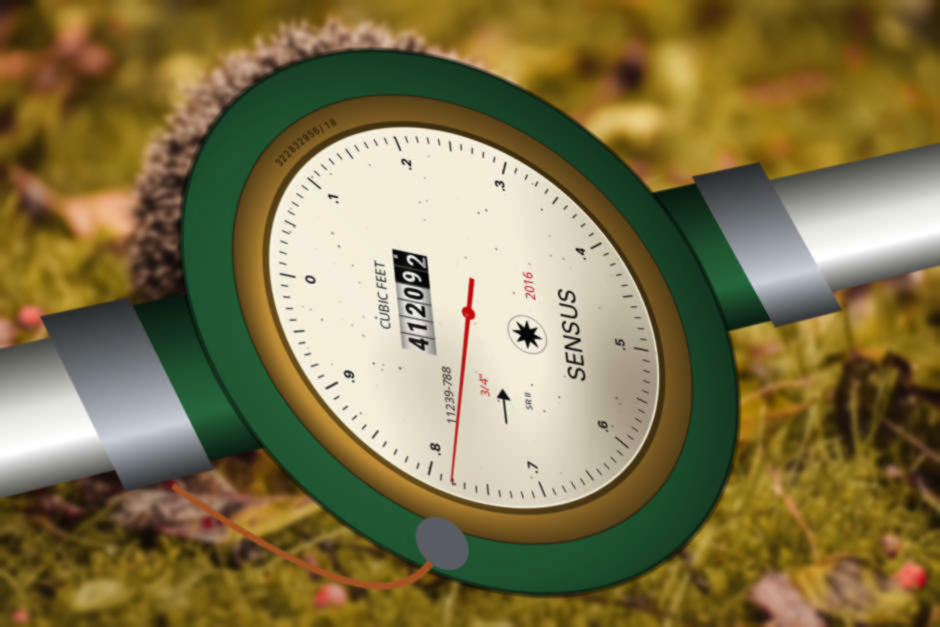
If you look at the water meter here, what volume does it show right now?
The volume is 412091.78 ft³
